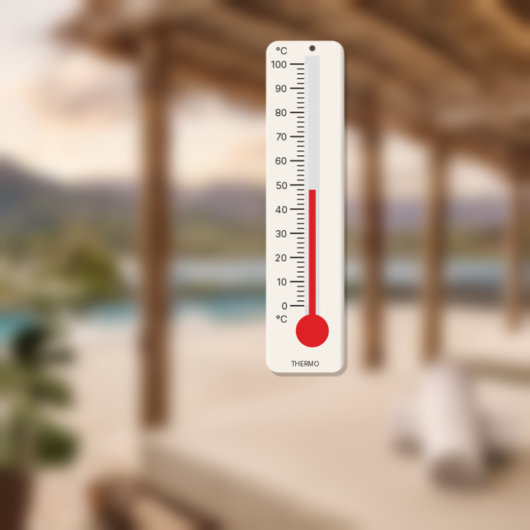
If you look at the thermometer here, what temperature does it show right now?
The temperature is 48 °C
